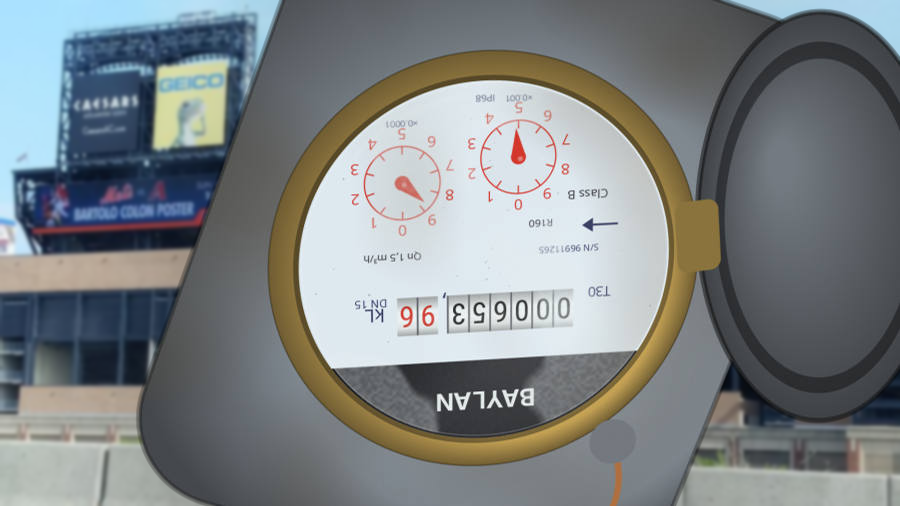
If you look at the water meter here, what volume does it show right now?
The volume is 653.9648 kL
